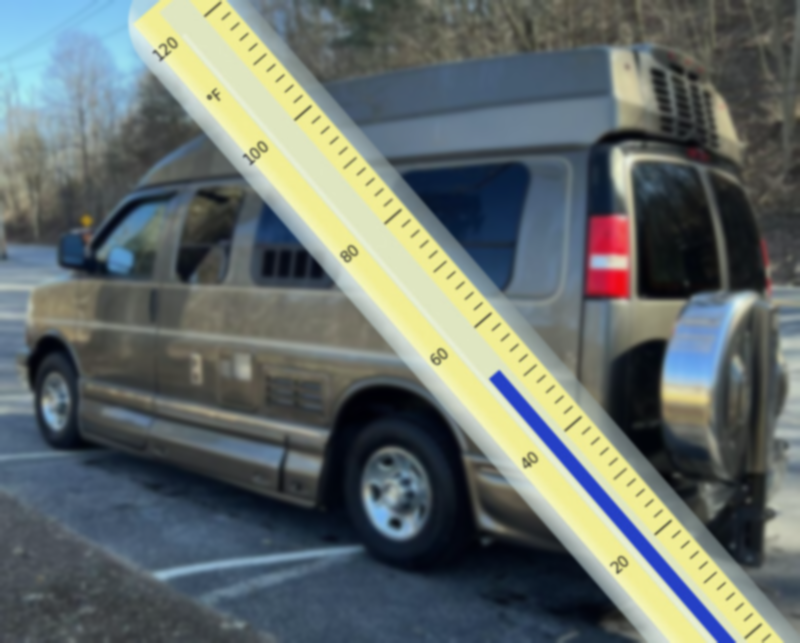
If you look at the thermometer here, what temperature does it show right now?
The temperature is 53 °F
